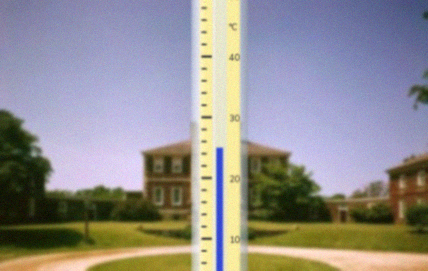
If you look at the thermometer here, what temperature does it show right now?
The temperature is 25 °C
